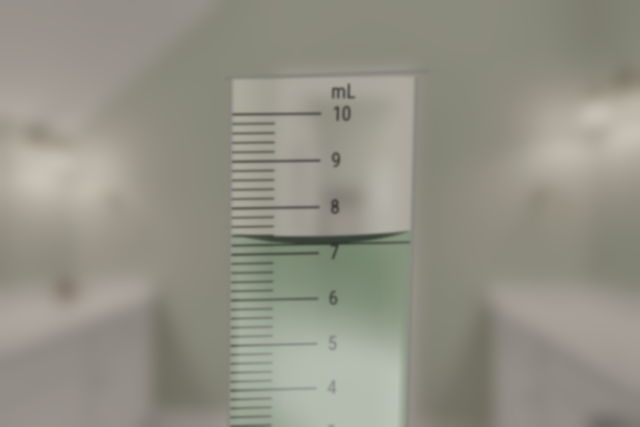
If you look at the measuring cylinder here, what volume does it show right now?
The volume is 7.2 mL
